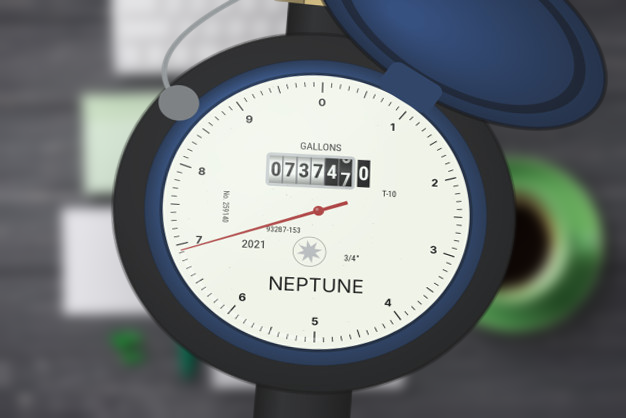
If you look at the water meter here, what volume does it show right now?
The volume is 737466.9 gal
